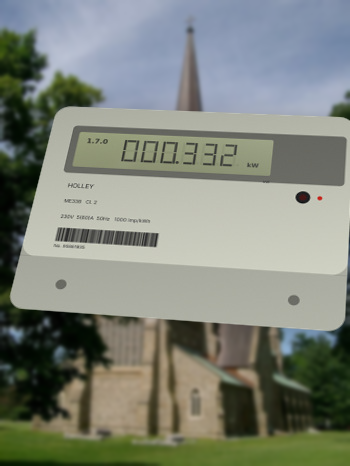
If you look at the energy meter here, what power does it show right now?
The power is 0.332 kW
